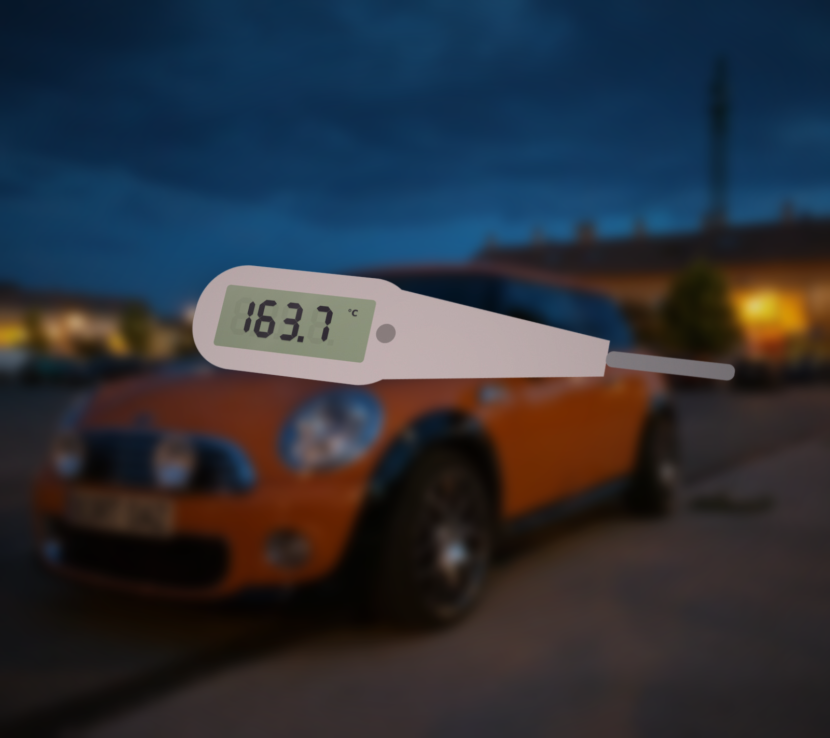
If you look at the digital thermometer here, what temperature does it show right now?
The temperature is 163.7 °C
